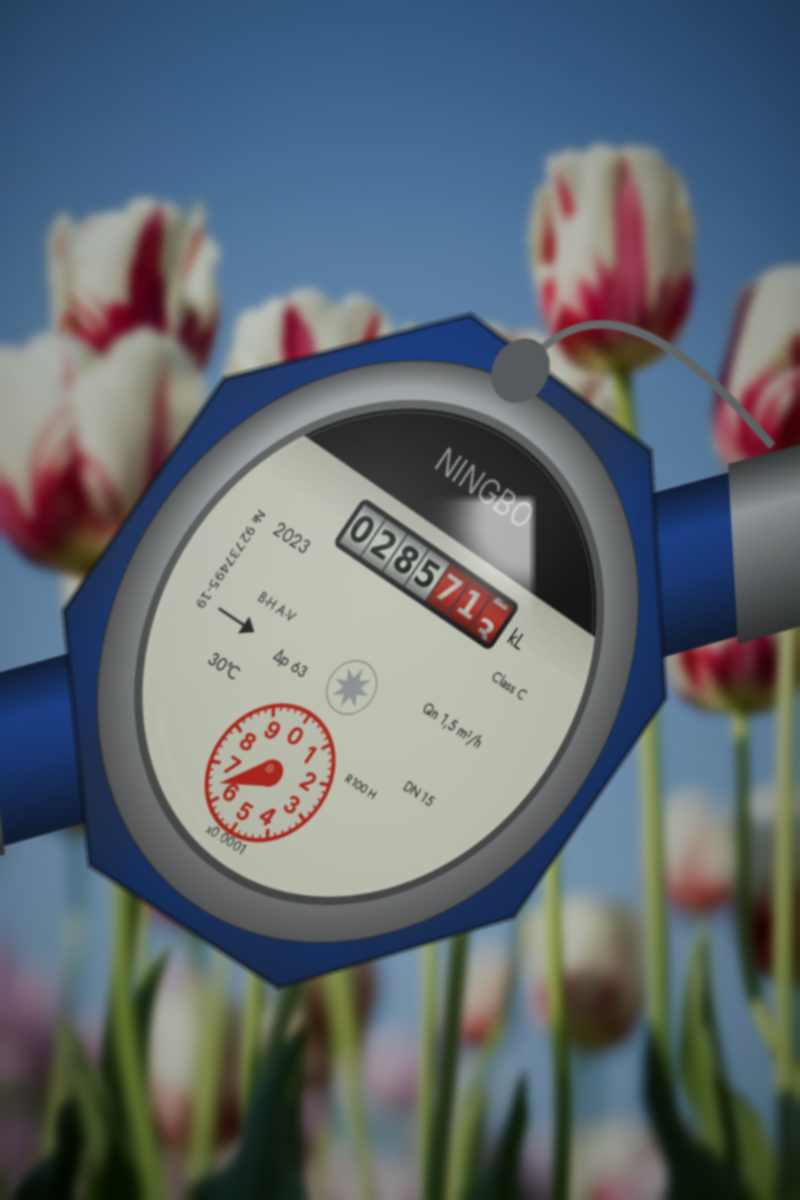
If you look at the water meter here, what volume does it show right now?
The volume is 285.7126 kL
